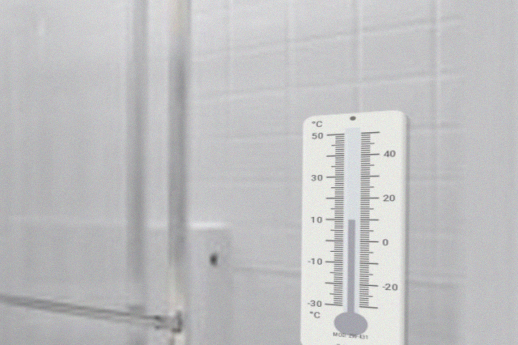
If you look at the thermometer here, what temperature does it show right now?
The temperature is 10 °C
